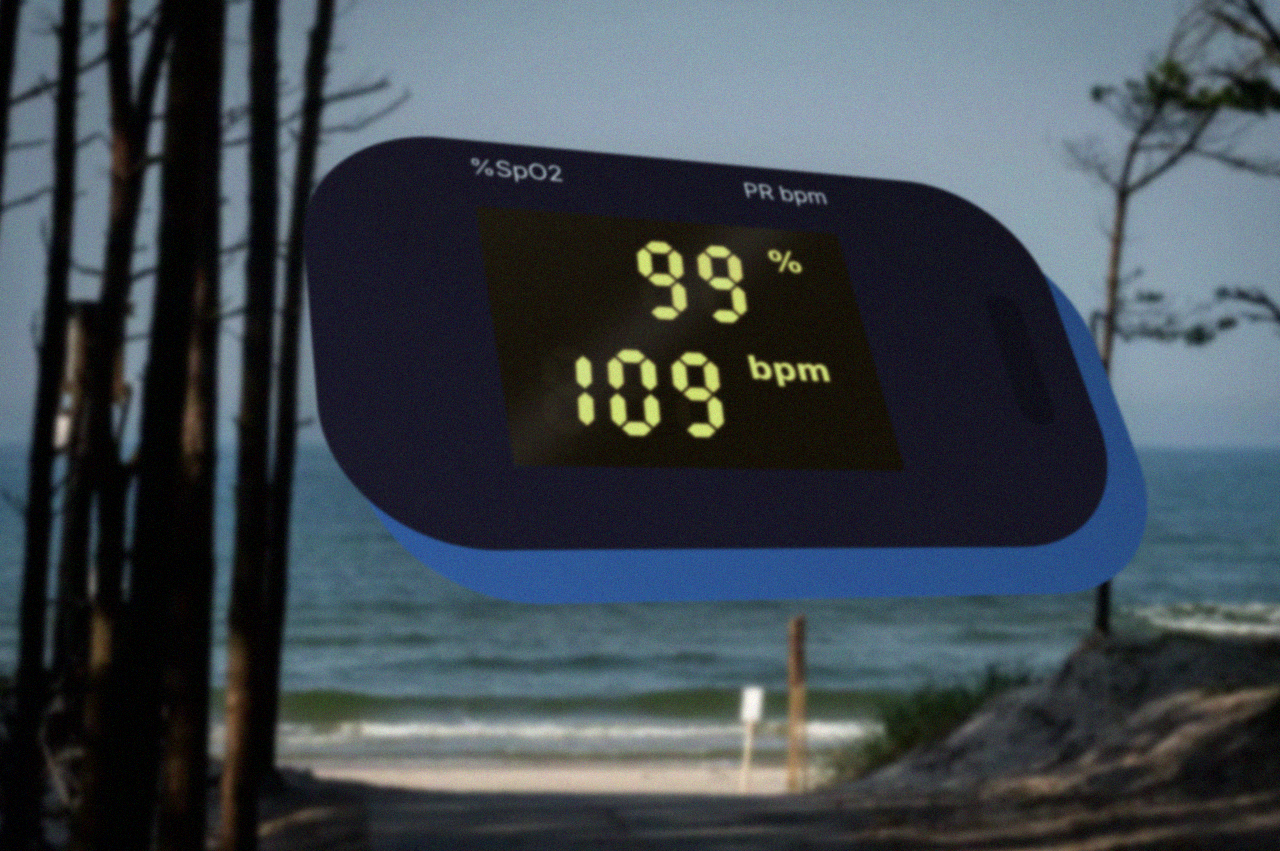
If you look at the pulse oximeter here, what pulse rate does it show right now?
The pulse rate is 109 bpm
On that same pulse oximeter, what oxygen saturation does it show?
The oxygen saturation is 99 %
